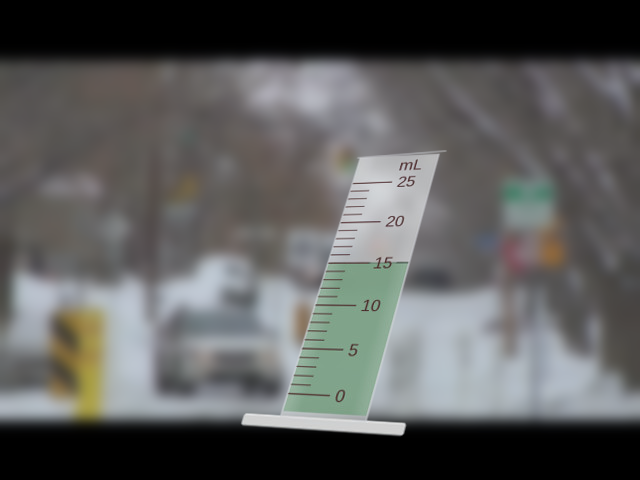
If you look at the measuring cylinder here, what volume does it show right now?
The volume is 15 mL
